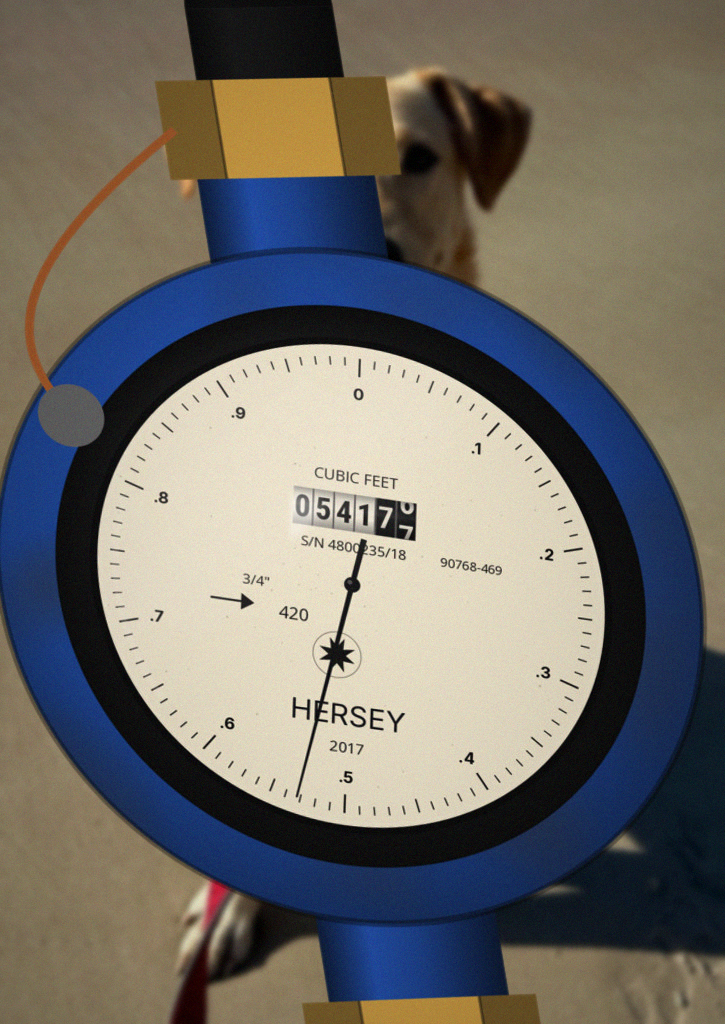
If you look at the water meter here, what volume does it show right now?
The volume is 54176.53 ft³
